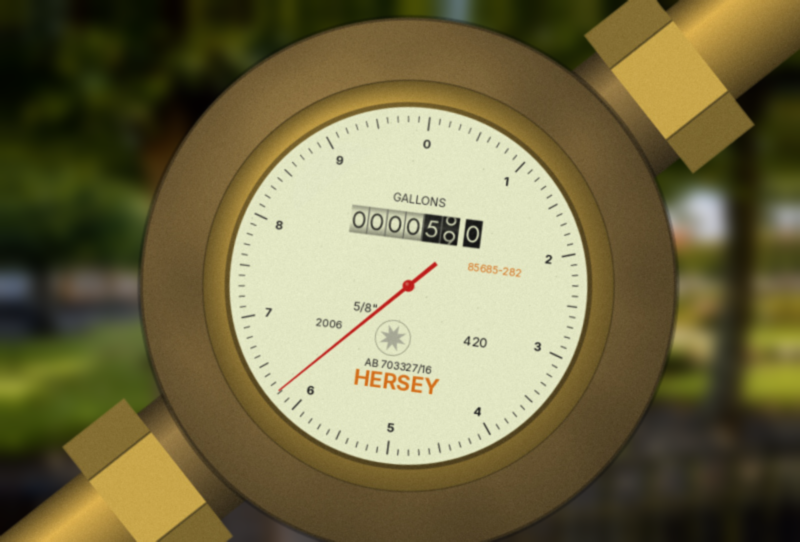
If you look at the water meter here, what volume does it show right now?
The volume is 586.2 gal
